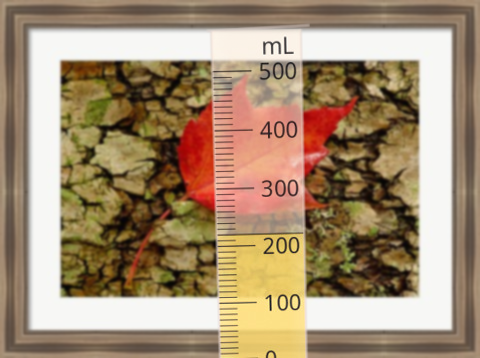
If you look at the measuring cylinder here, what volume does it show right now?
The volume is 220 mL
